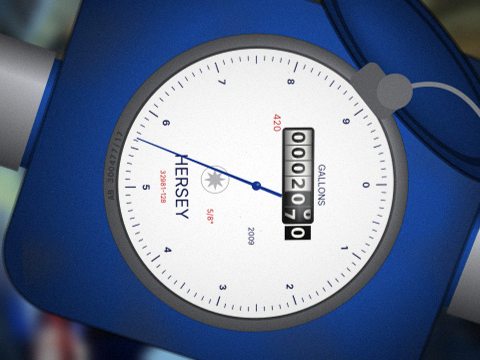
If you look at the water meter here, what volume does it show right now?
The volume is 2065.6 gal
